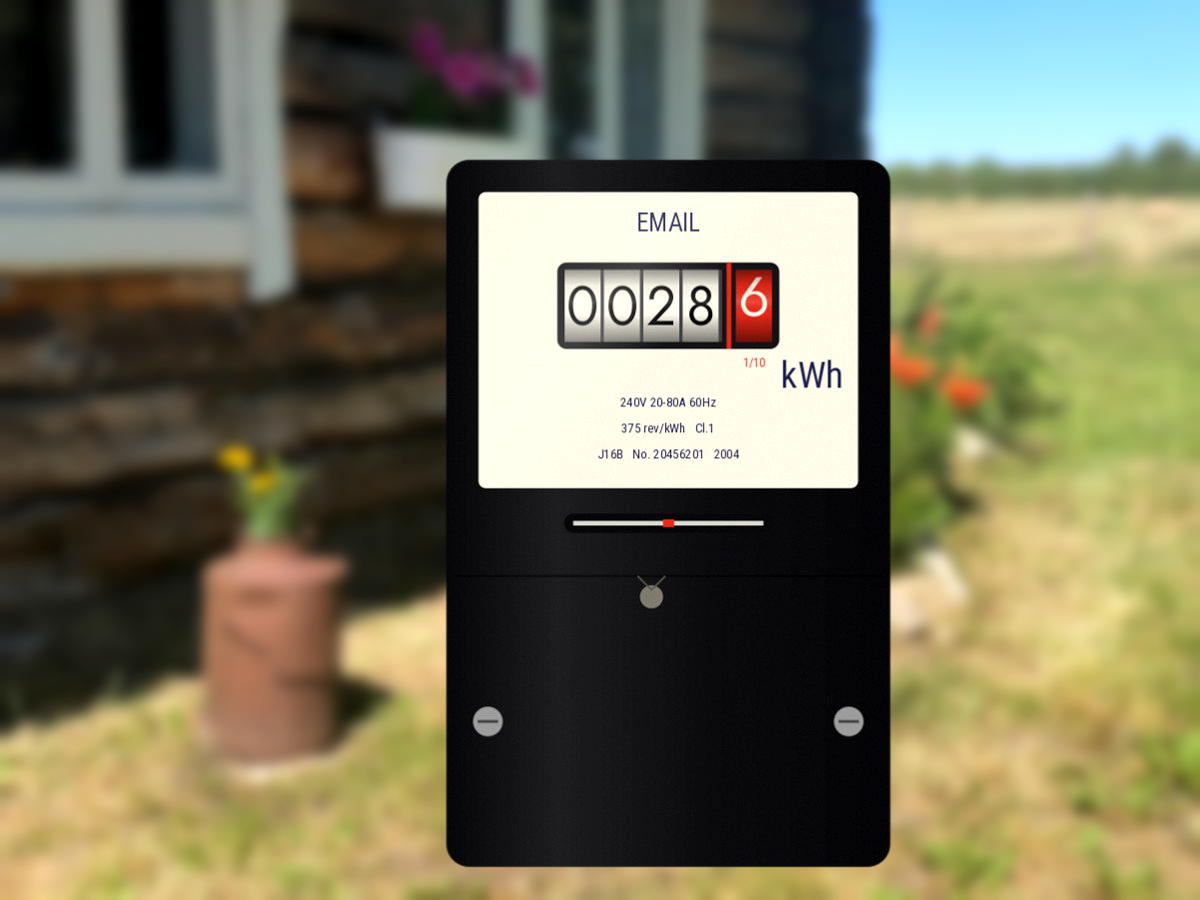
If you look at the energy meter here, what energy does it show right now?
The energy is 28.6 kWh
